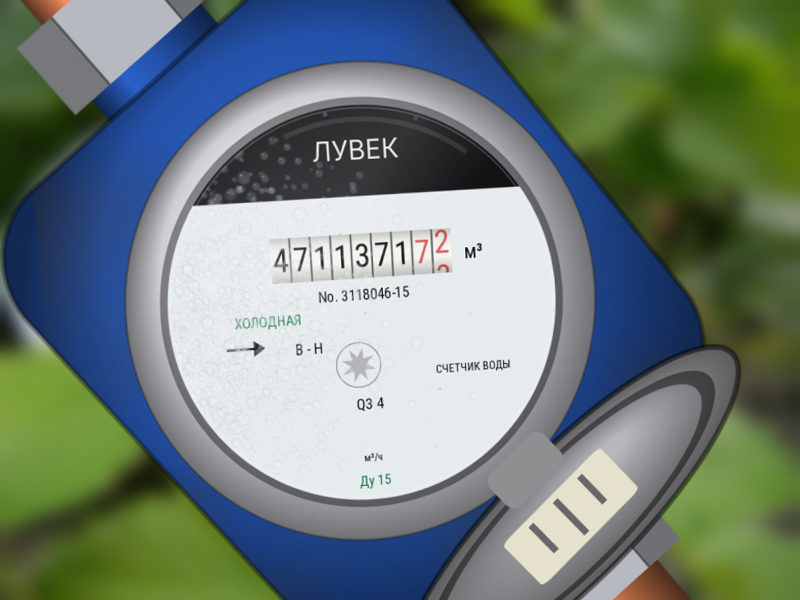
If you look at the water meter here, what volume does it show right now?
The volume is 4711371.72 m³
